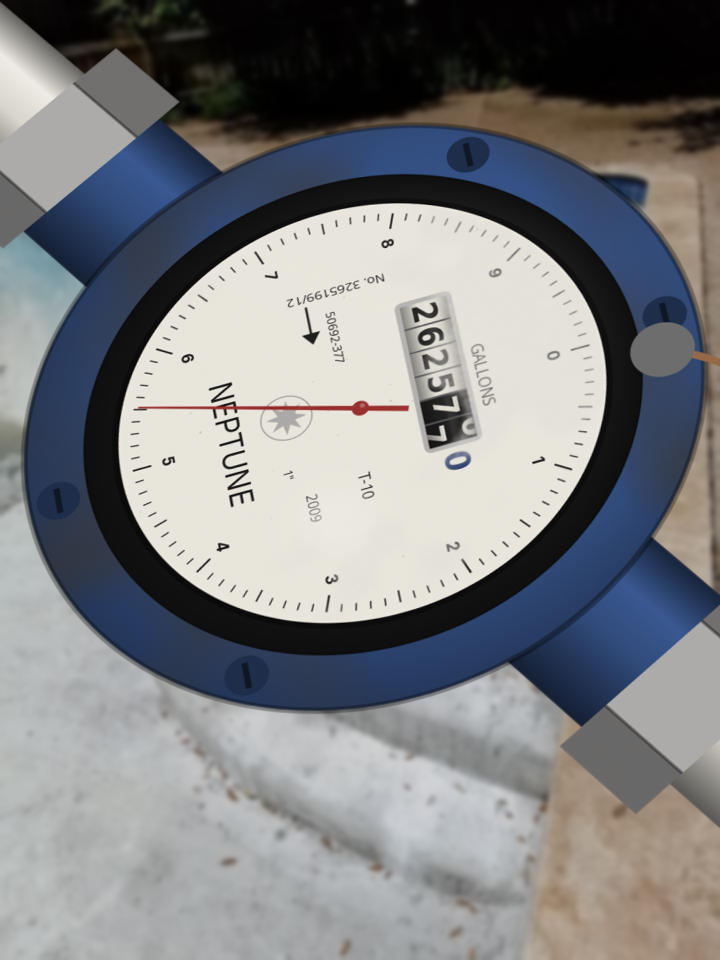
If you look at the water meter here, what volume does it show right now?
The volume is 2625765.5 gal
